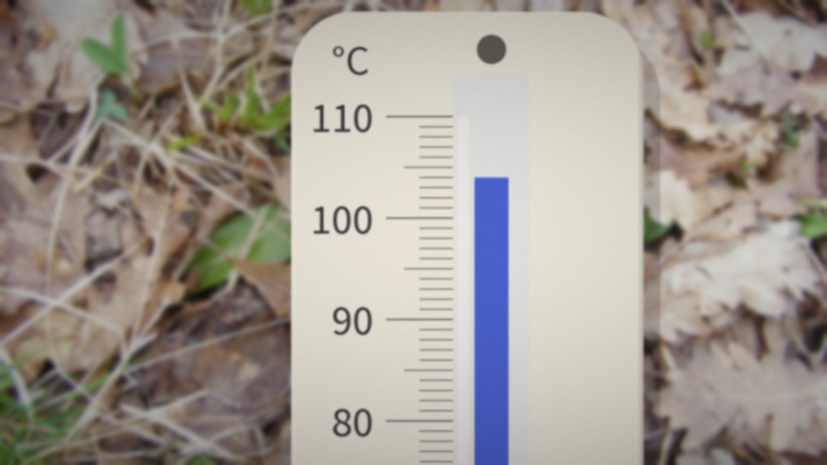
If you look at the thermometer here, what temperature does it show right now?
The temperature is 104 °C
